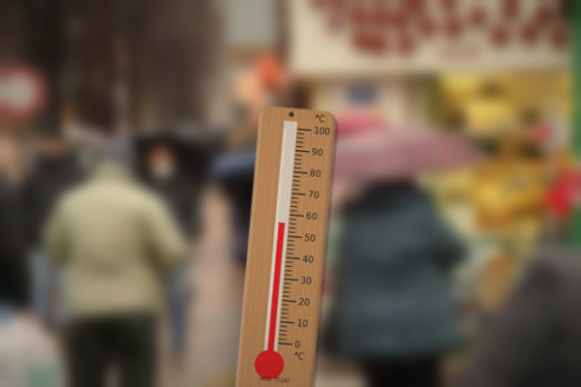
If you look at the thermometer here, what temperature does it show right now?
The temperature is 56 °C
